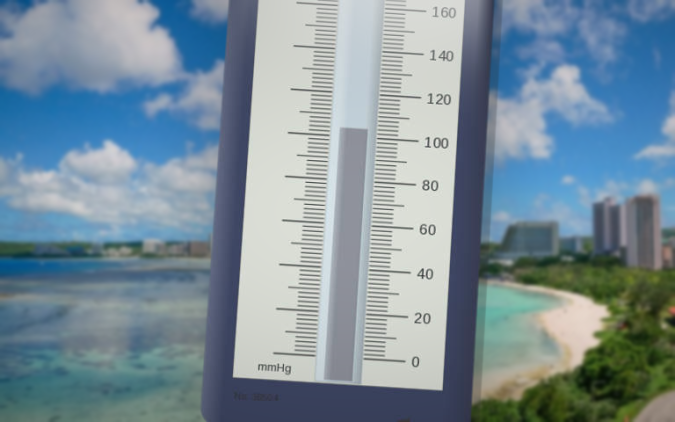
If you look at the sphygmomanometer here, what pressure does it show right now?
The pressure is 104 mmHg
